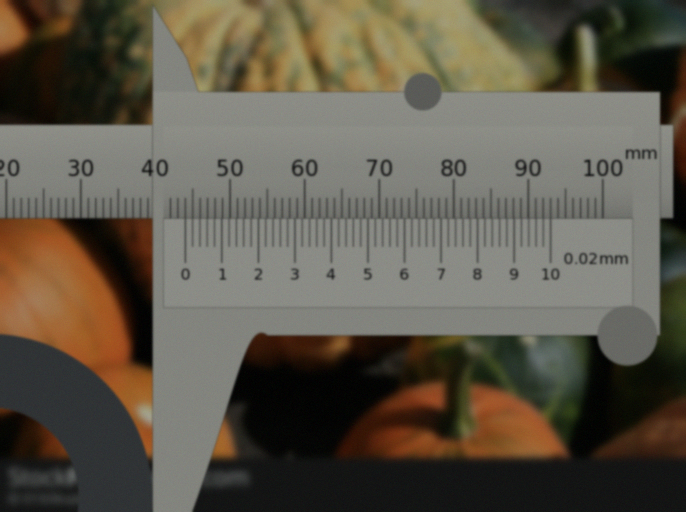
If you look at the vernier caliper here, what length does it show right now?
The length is 44.0 mm
